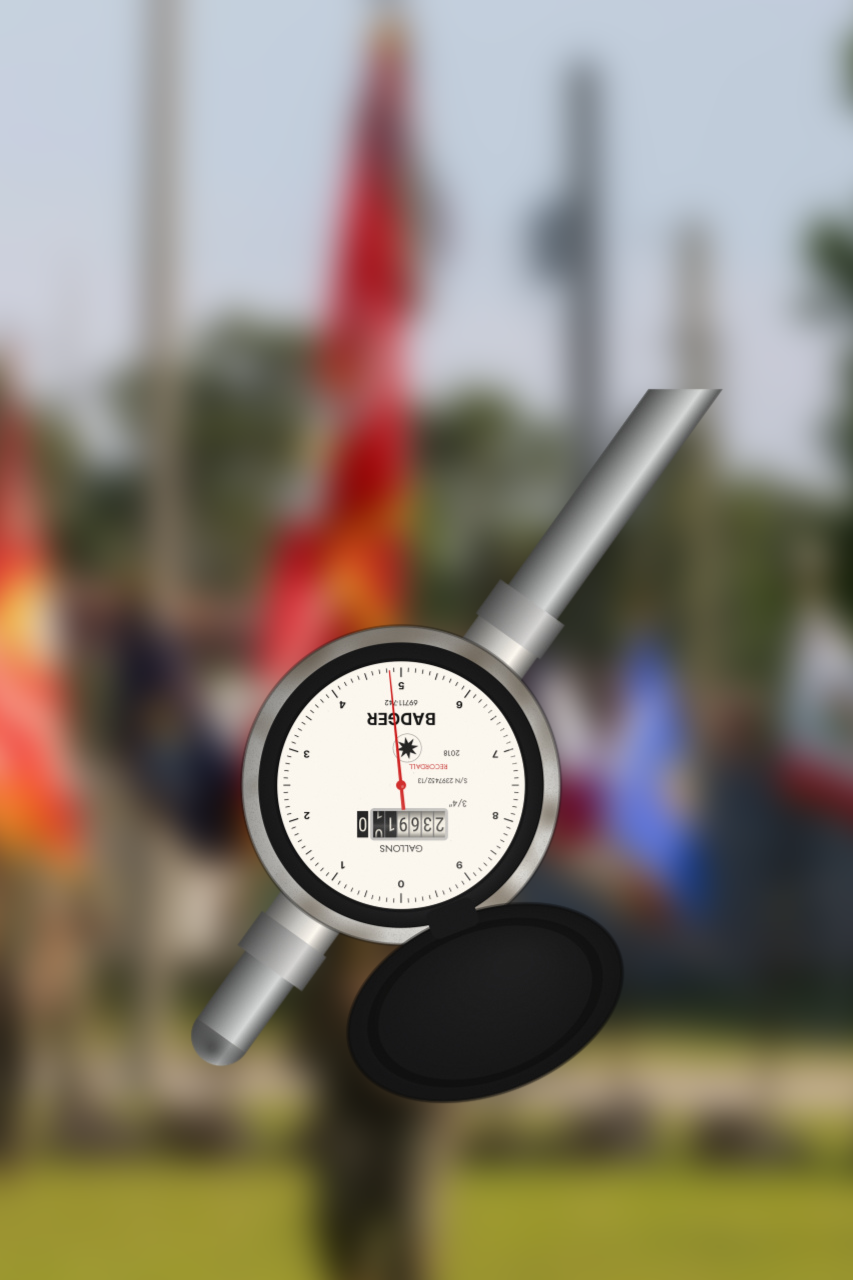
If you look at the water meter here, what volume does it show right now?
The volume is 2369104.8 gal
